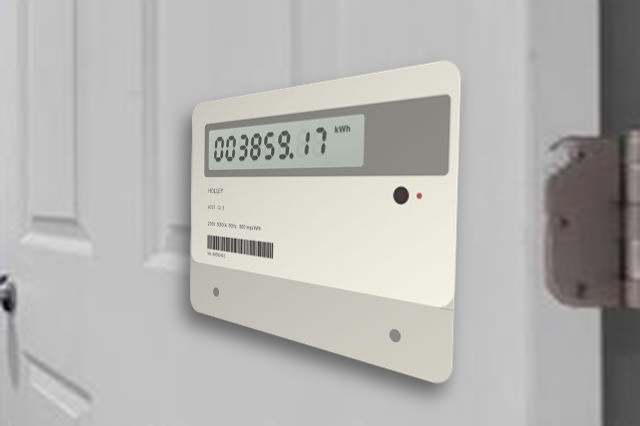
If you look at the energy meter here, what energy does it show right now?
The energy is 3859.17 kWh
